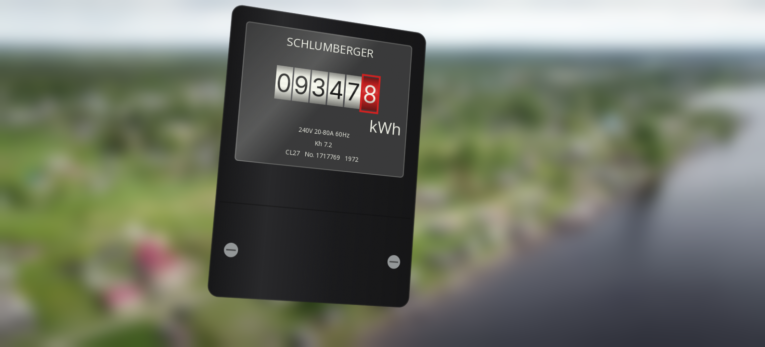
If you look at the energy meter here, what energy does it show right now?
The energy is 9347.8 kWh
